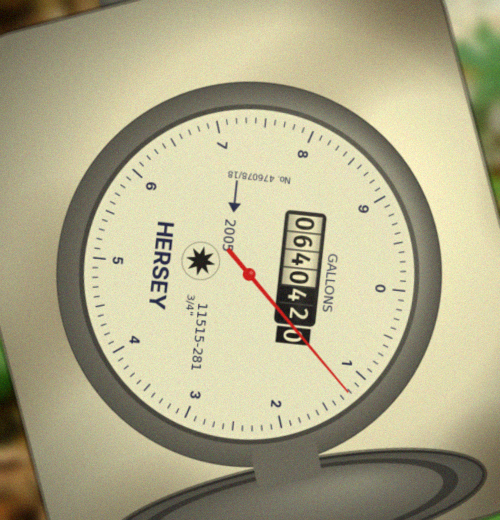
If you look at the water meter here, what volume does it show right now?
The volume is 640421.2 gal
